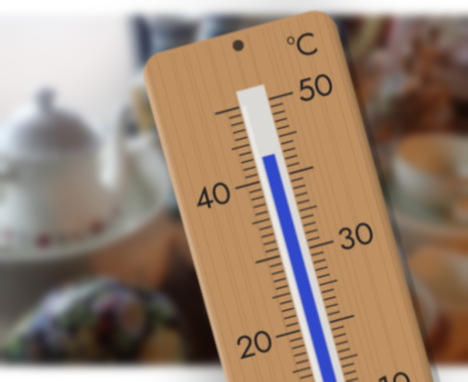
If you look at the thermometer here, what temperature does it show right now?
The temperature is 43 °C
